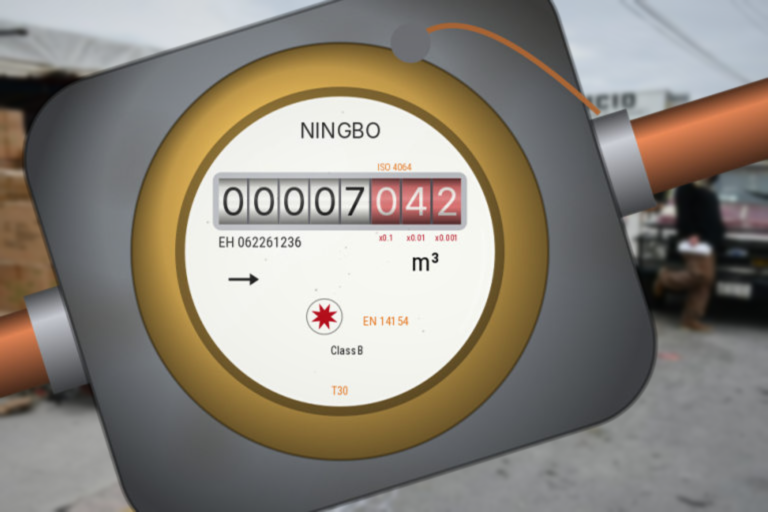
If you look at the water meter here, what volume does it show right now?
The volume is 7.042 m³
